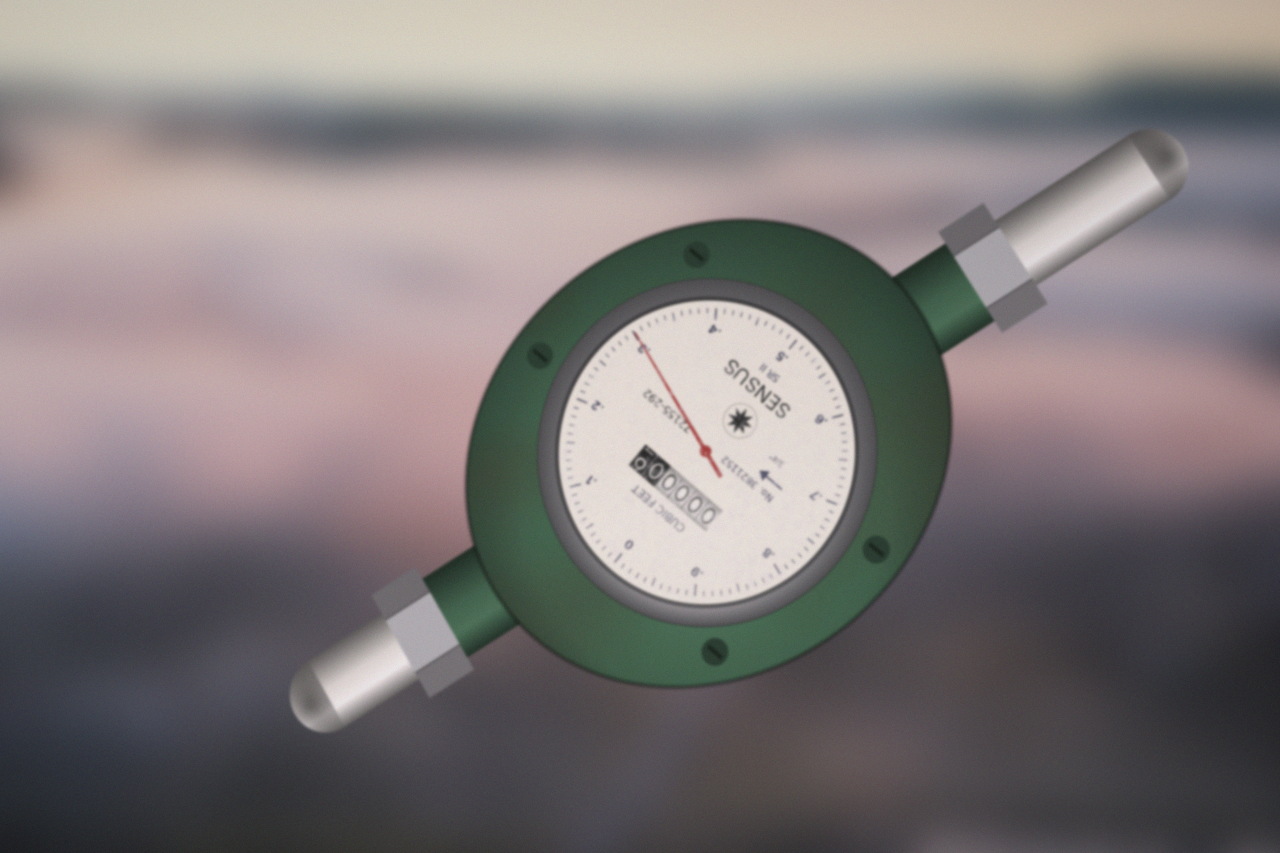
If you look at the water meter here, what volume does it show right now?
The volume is 6.30 ft³
